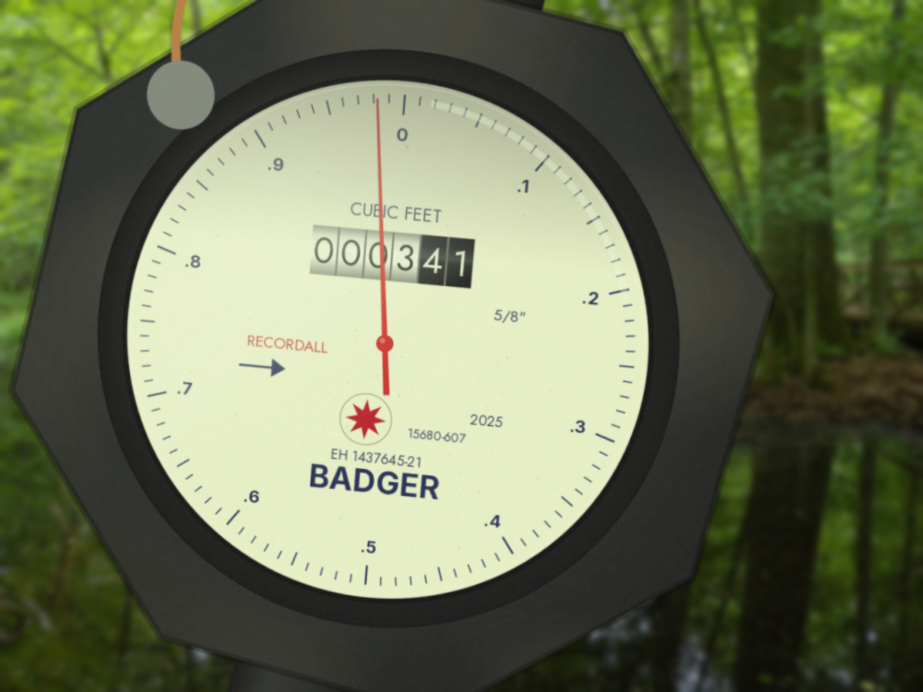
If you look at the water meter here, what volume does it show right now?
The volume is 340.98 ft³
